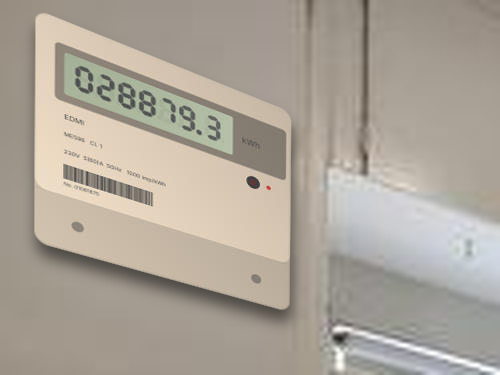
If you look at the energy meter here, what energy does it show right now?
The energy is 28879.3 kWh
